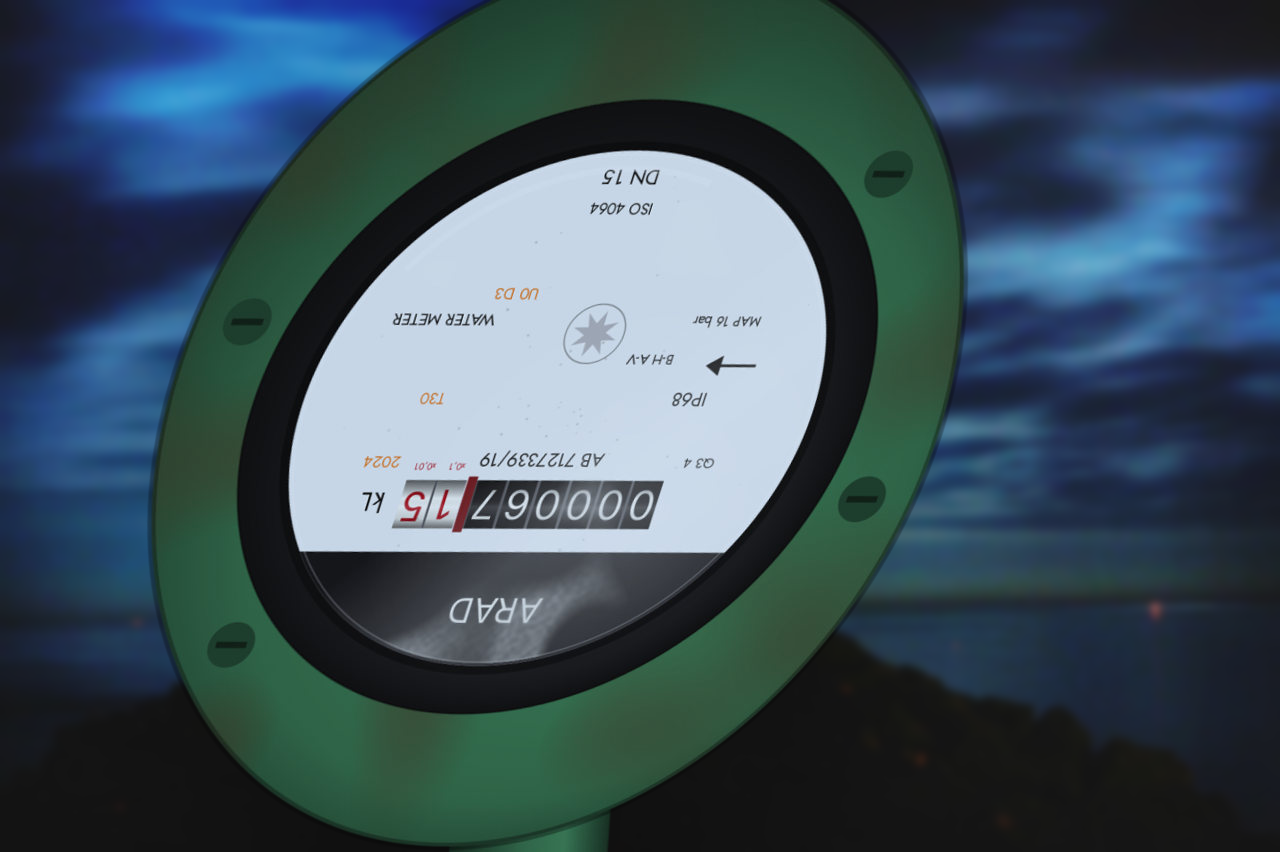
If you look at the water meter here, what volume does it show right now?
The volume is 67.15 kL
